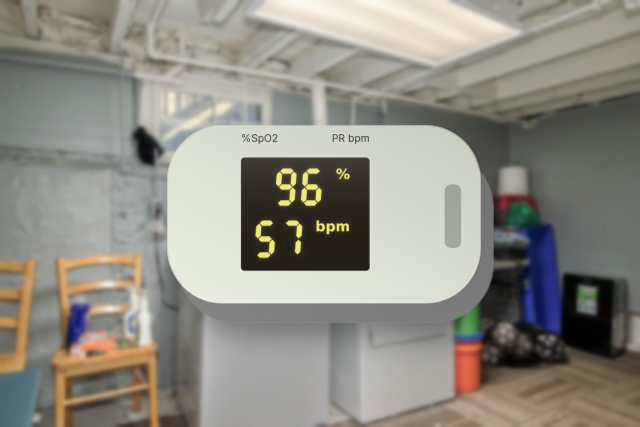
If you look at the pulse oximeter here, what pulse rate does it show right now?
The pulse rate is 57 bpm
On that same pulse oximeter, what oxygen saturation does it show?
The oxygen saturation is 96 %
